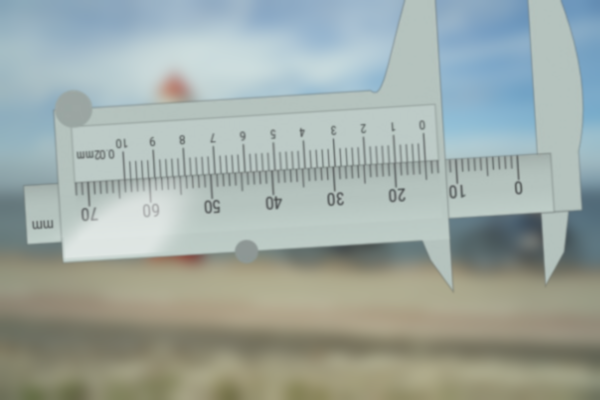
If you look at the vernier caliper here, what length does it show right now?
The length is 15.0 mm
